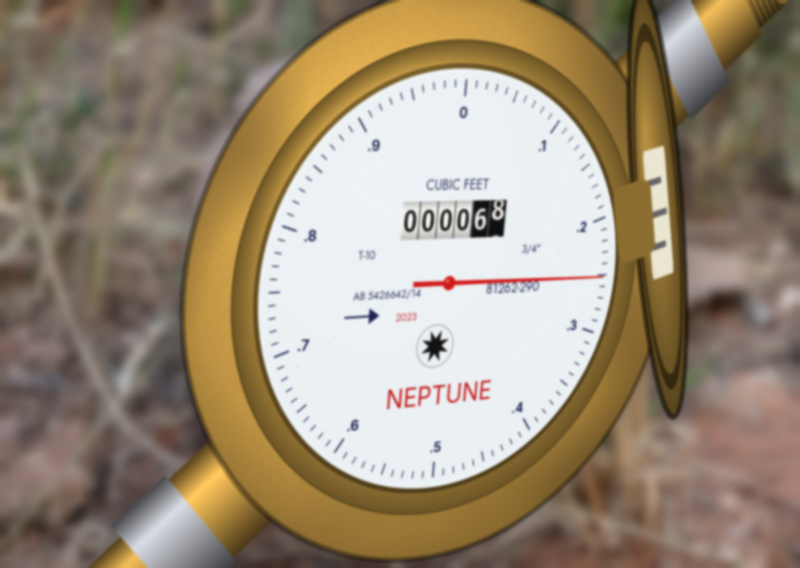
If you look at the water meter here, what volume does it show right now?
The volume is 68.25 ft³
